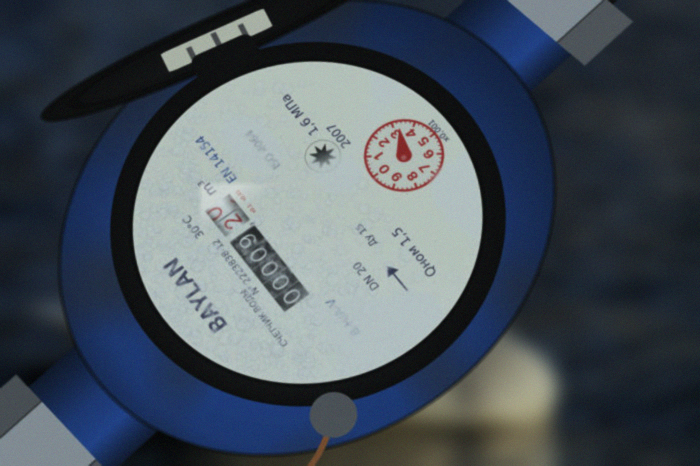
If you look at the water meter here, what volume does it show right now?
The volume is 9.203 m³
